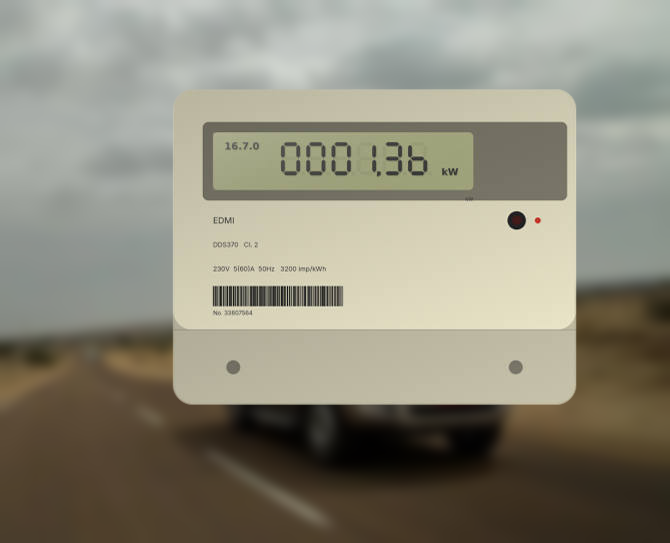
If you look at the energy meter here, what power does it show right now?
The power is 1.36 kW
